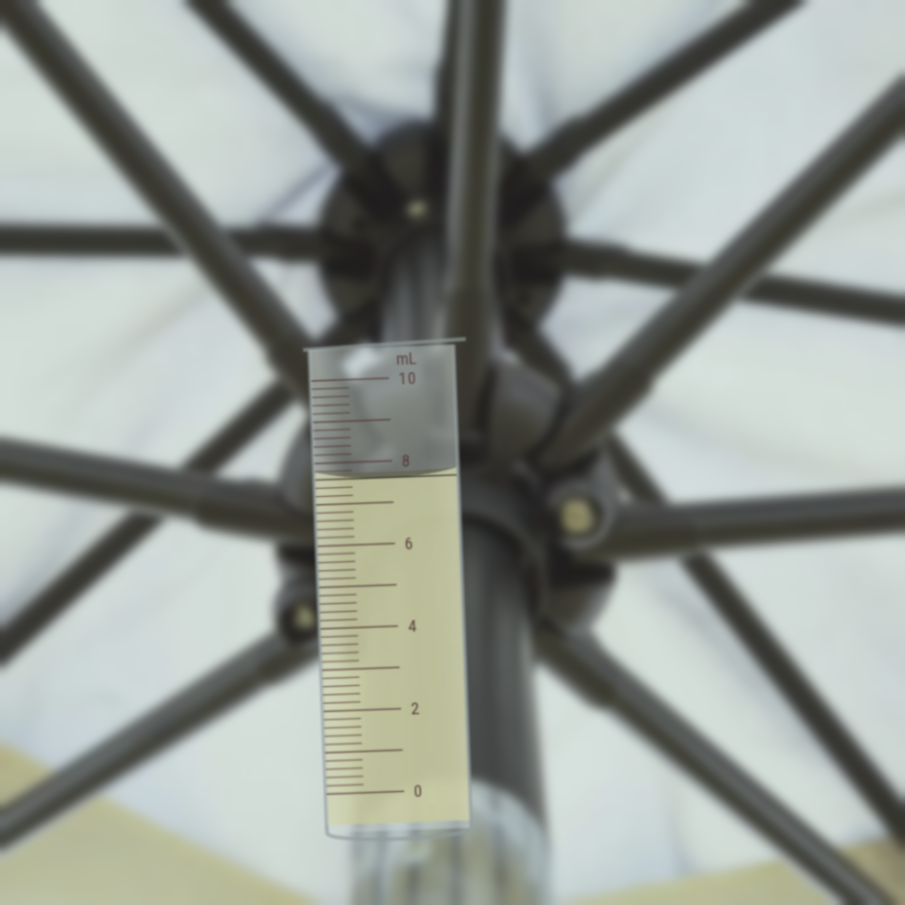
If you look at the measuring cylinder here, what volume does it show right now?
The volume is 7.6 mL
